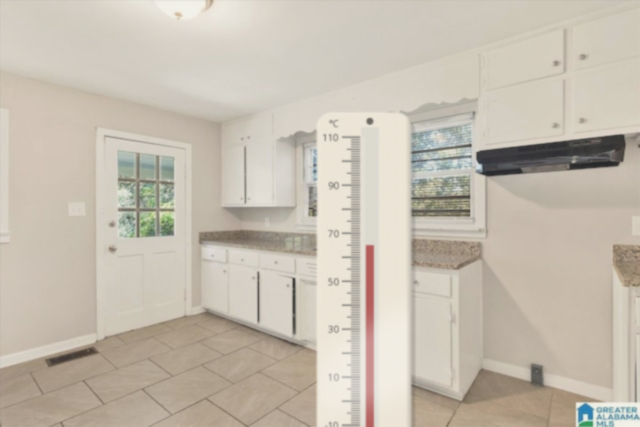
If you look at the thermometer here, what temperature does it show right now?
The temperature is 65 °C
